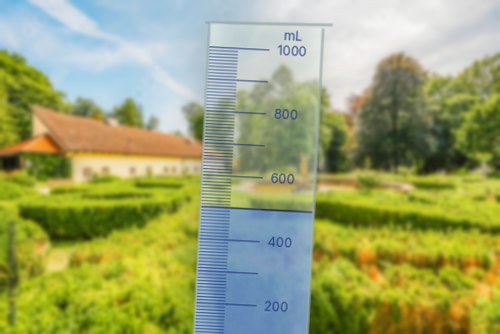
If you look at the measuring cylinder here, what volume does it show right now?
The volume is 500 mL
